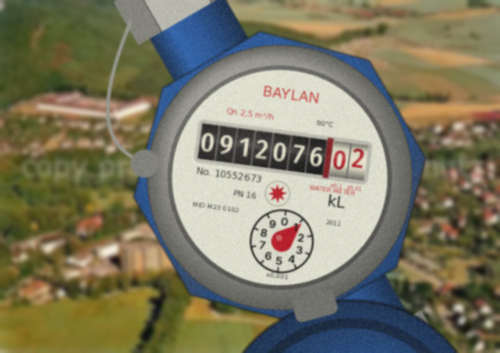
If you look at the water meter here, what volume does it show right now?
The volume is 912076.021 kL
